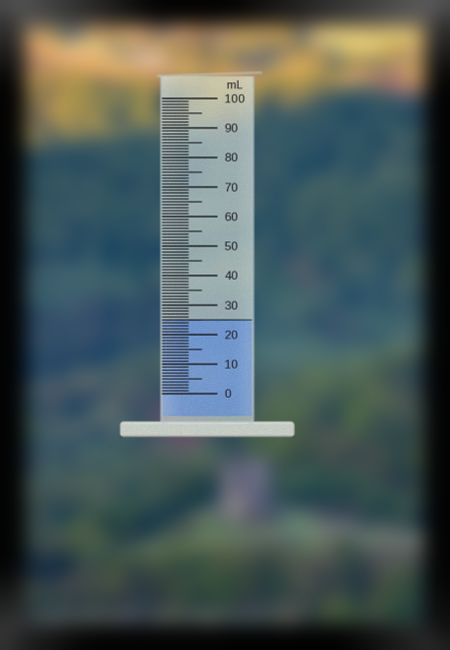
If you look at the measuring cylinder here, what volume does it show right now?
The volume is 25 mL
